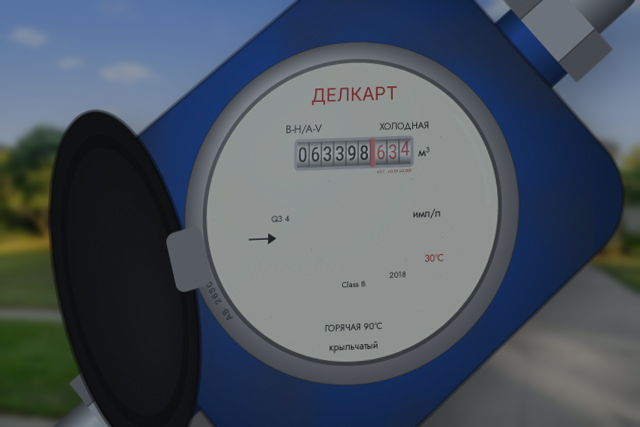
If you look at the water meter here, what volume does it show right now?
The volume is 63398.634 m³
